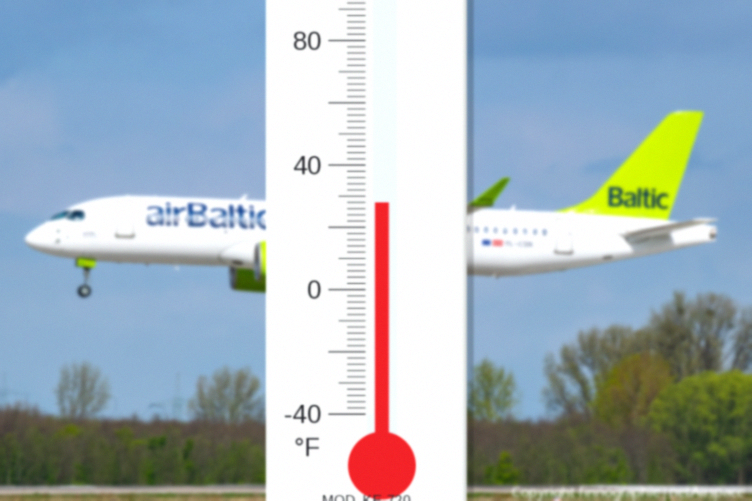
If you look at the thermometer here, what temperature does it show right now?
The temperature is 28 °F
